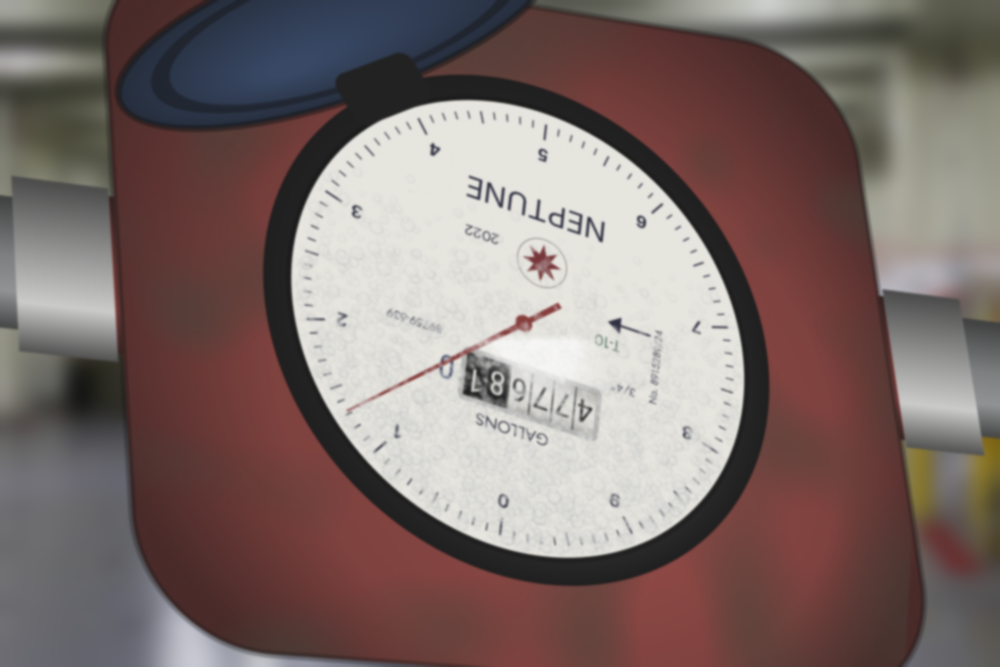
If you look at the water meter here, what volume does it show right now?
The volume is 4776811.3 gal
